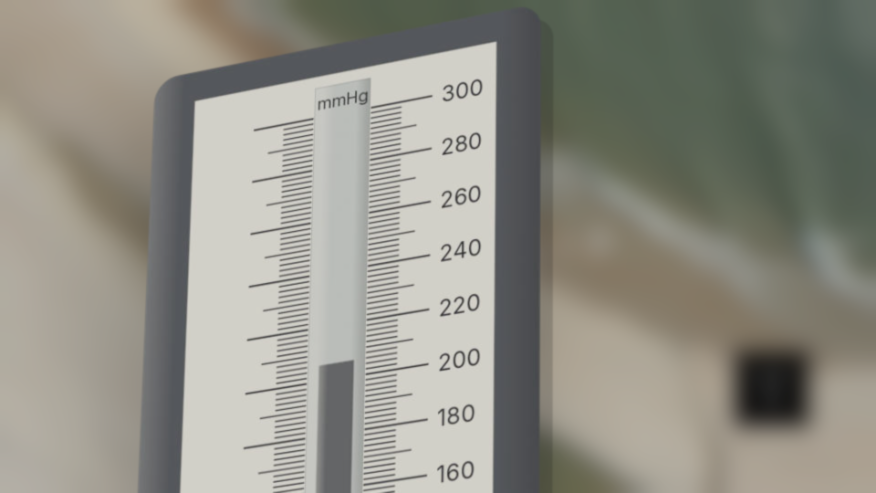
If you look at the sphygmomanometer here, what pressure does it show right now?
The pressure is 206 mmHg
